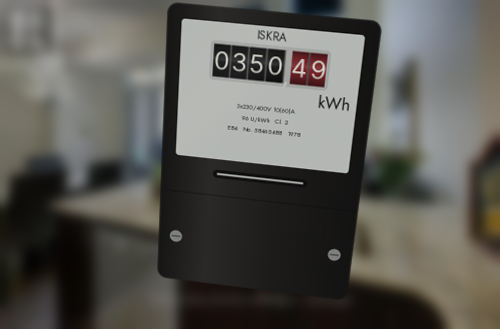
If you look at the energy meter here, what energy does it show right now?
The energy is 350.49 kWh
